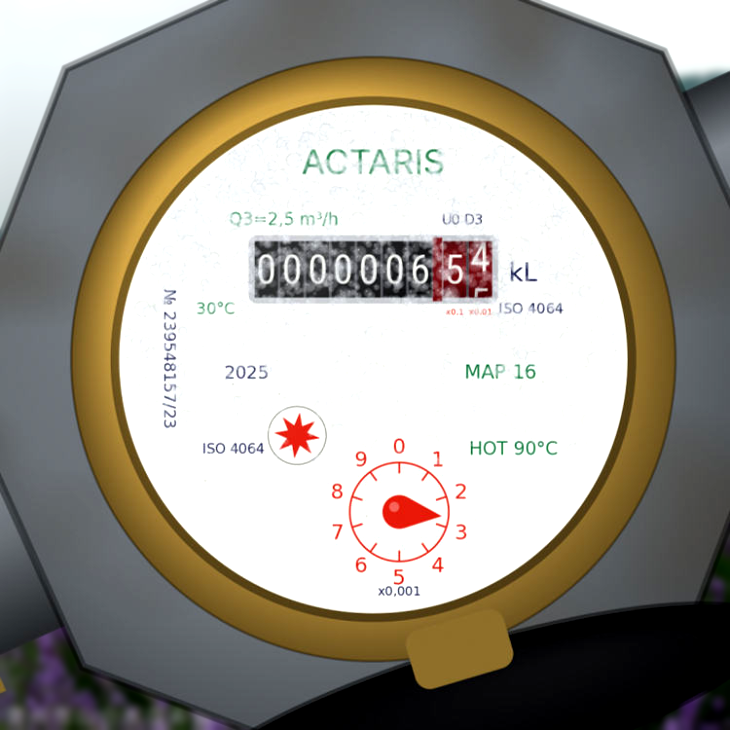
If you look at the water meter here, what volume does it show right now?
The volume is 6.542 kL
